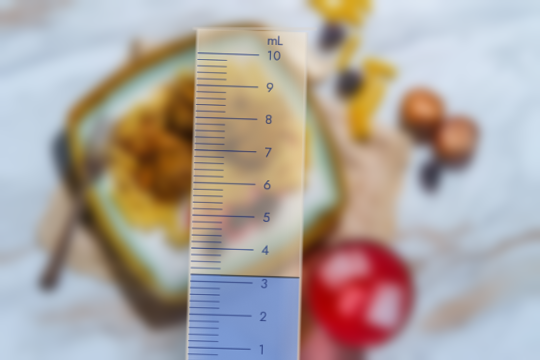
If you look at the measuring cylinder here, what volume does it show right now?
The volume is 3.2 mL
